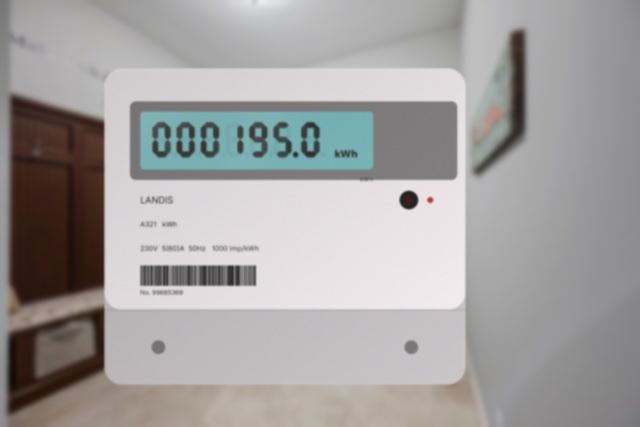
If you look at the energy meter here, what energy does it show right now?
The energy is 195.0 kWh
